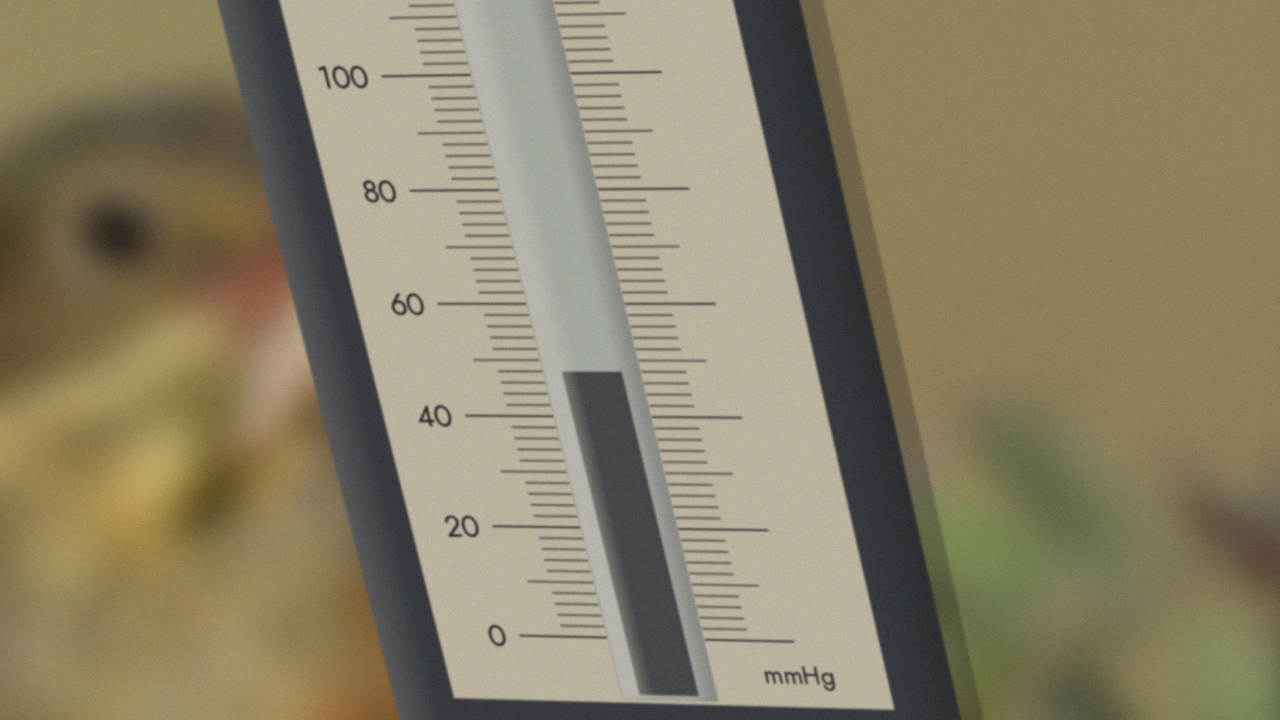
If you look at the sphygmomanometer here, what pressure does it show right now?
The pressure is 48 mmHg
